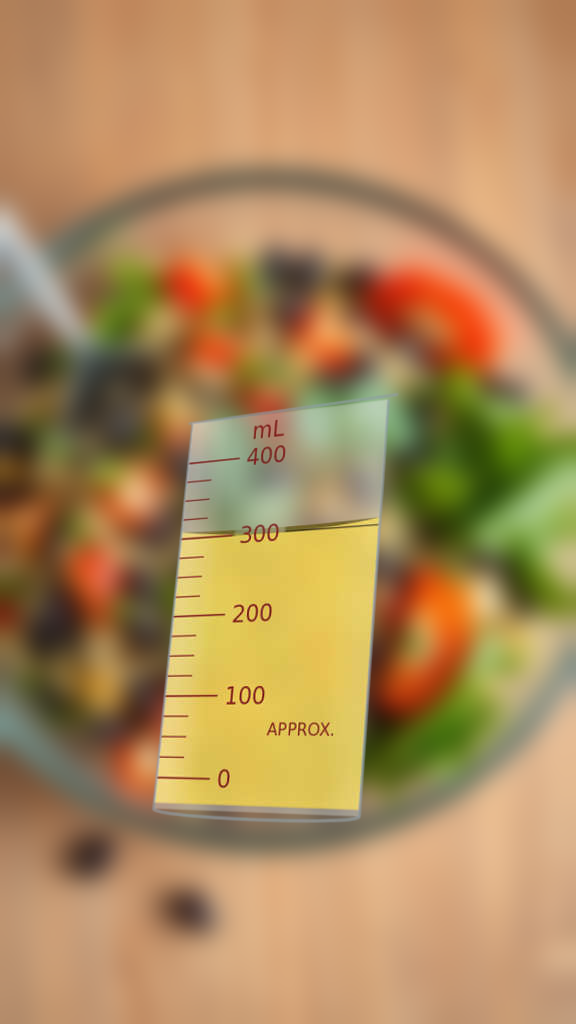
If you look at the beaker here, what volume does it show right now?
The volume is 300 mL
